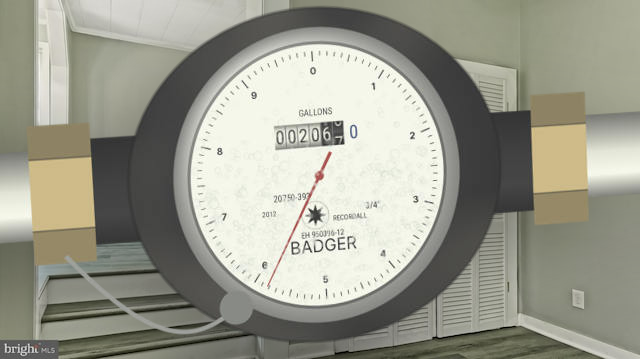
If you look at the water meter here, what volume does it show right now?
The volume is 20665.8 gal
